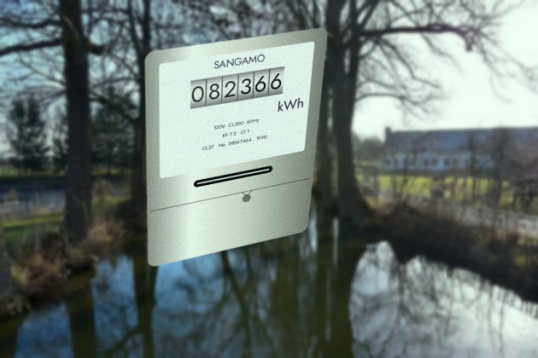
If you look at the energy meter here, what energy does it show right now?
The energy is 82366 kWh
